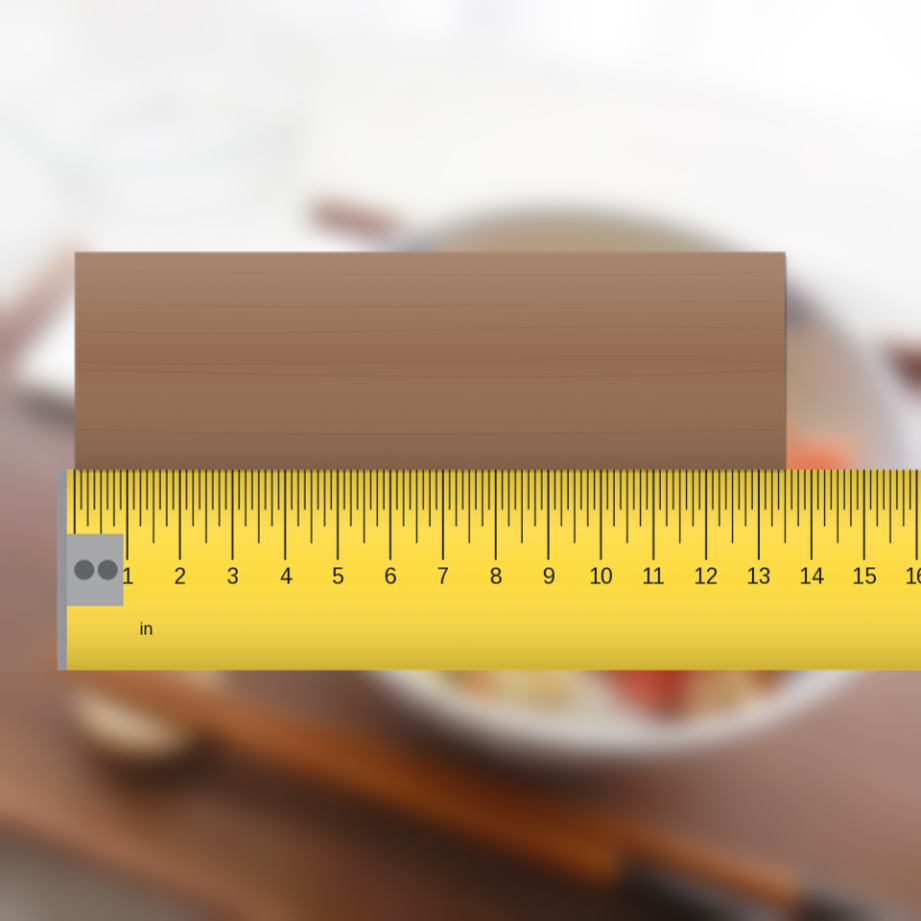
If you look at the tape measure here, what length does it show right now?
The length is 13.5 in
